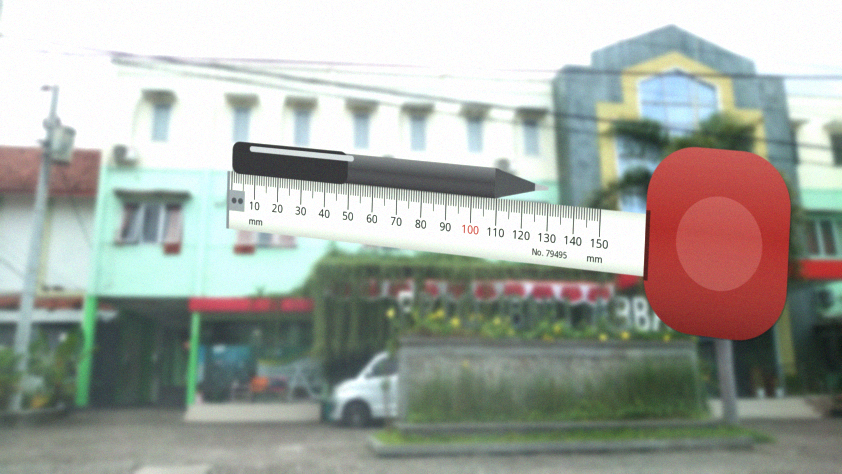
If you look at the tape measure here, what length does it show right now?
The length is 130 mm
